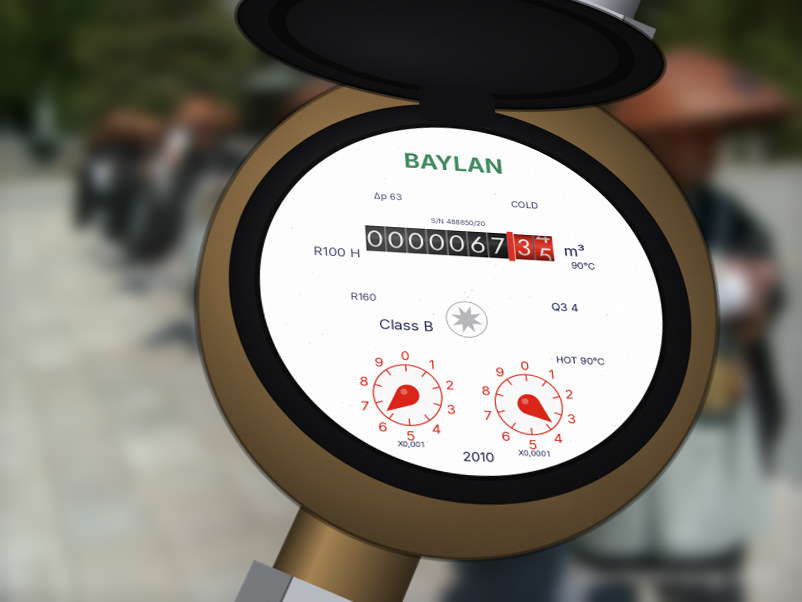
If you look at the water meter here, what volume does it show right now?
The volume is 67.3463 m³
